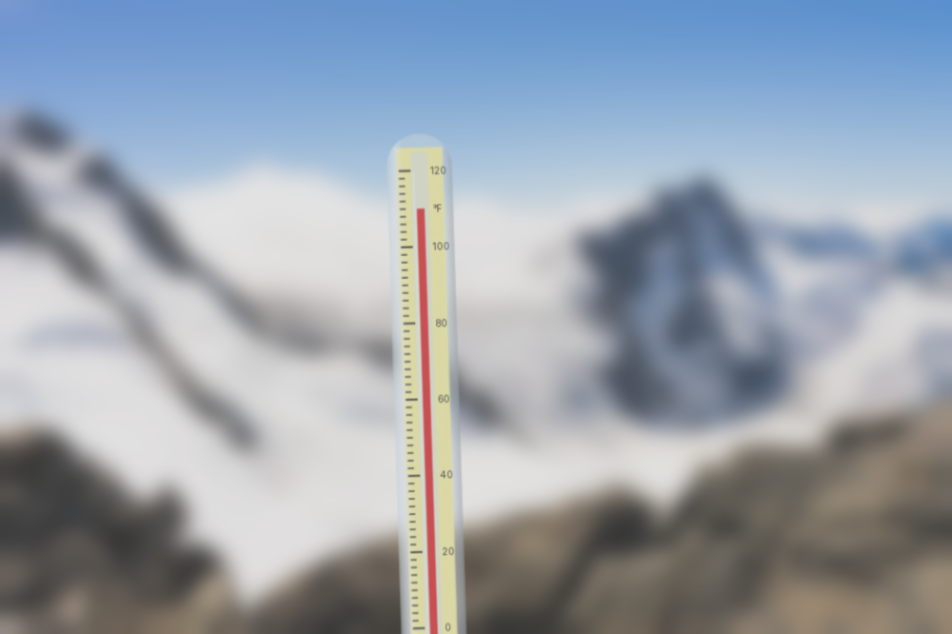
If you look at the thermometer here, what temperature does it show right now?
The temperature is 110 °F
